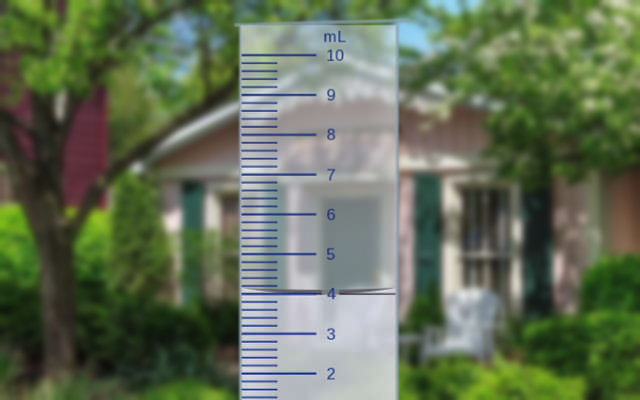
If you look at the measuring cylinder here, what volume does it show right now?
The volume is 4 mL
